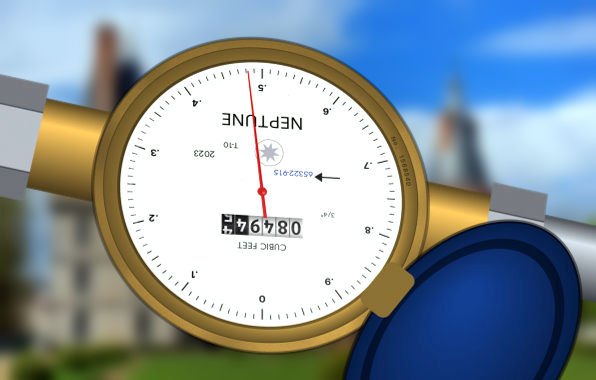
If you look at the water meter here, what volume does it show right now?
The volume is 84944.48 ft³
